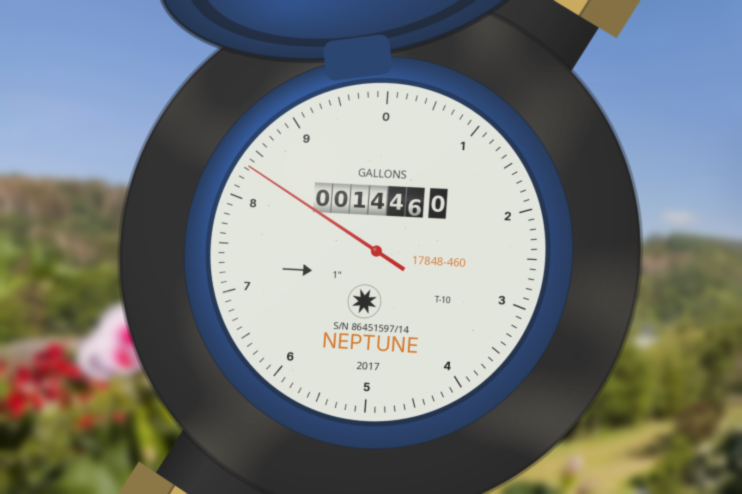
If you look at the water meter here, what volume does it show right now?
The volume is 14458.3 gal
